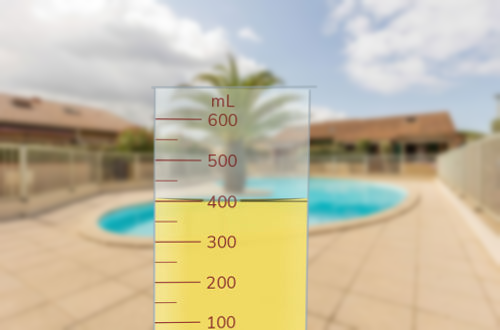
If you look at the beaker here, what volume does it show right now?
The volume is 400 mL
